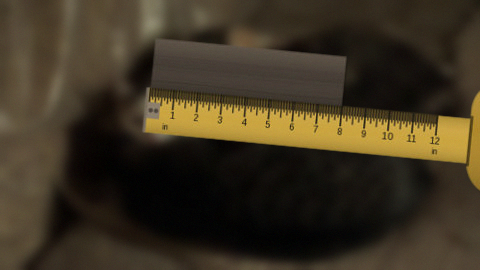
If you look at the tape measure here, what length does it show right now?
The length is 8 in
